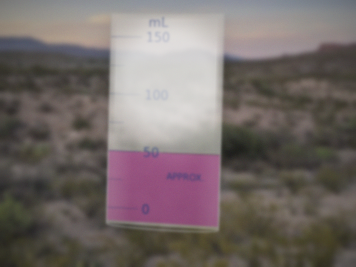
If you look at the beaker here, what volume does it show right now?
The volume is 50 mL
